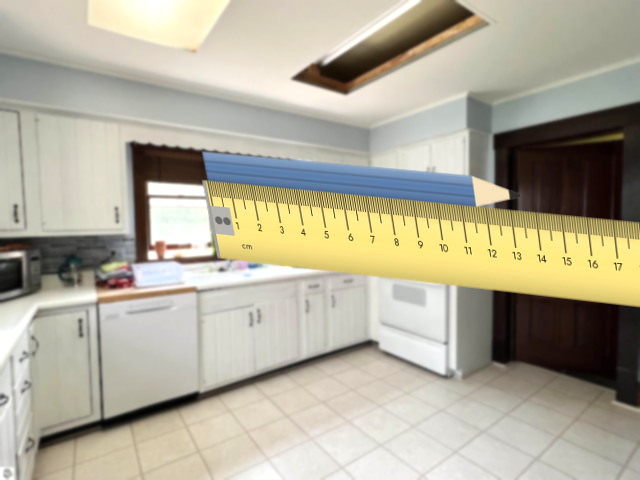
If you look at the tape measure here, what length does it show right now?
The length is 13.5 cm
